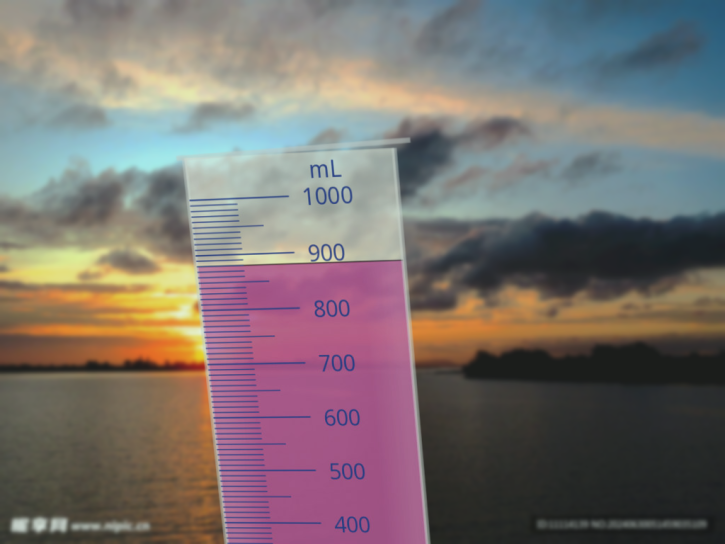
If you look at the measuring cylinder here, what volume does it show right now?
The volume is 880 mL
